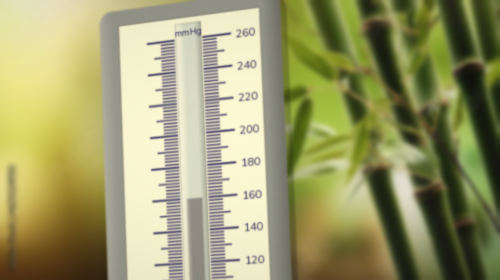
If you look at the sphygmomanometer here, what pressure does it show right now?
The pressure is 160 mmHg
